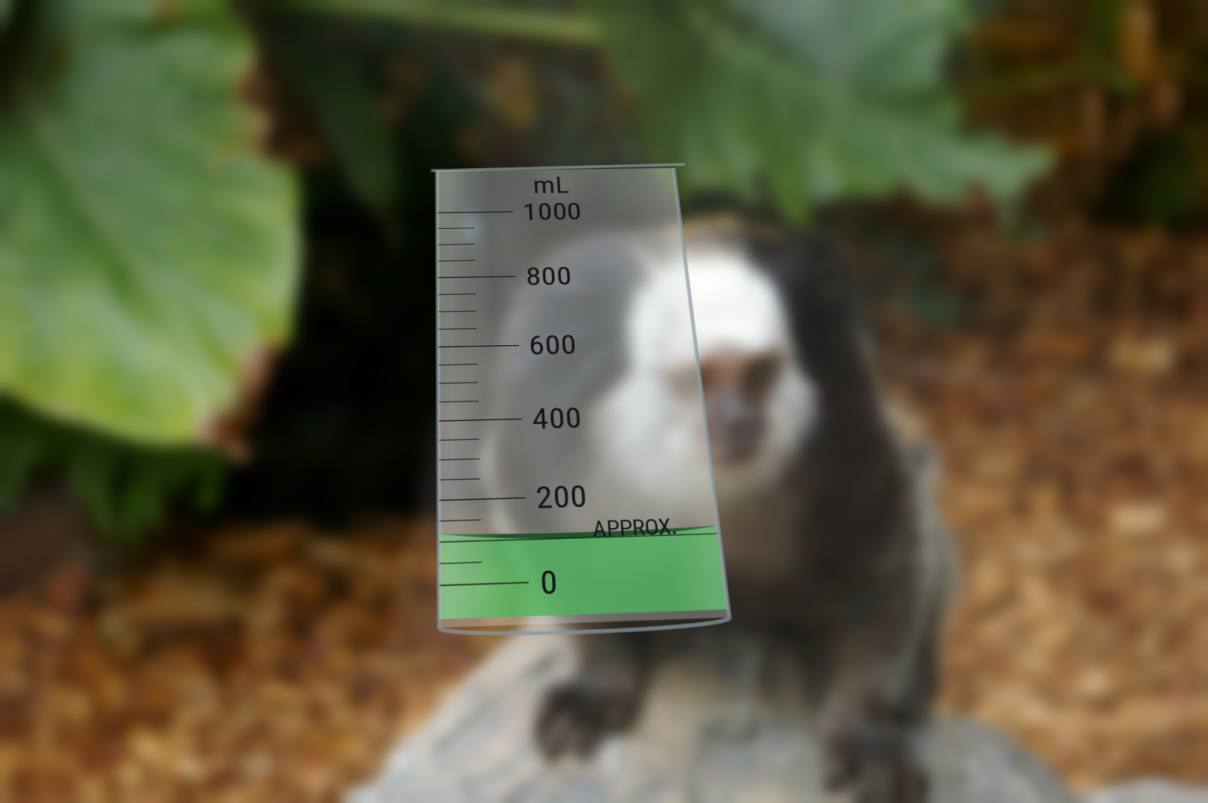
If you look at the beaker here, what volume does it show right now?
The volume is 100 mL
